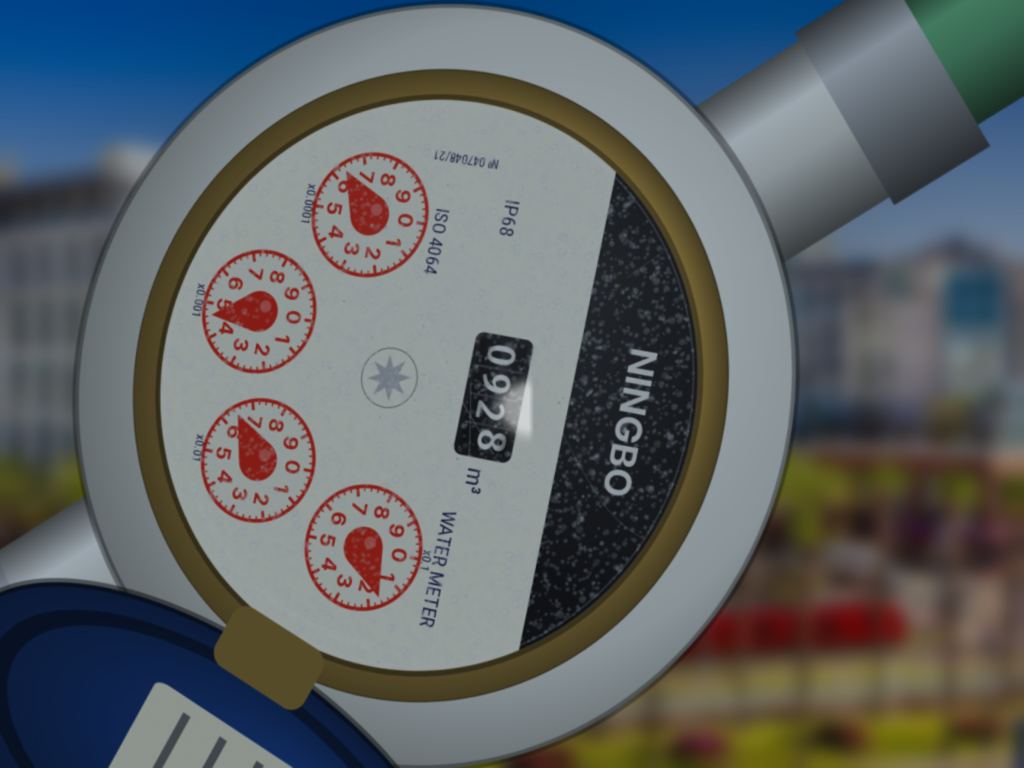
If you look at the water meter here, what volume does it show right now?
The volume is 928.1646 m³
